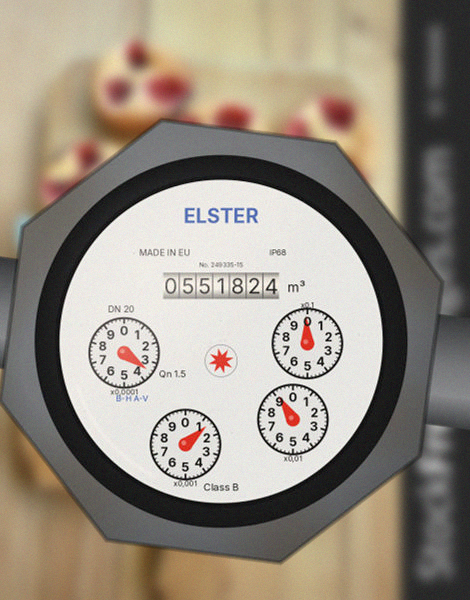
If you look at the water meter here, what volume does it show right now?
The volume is 551823.9913 m³
